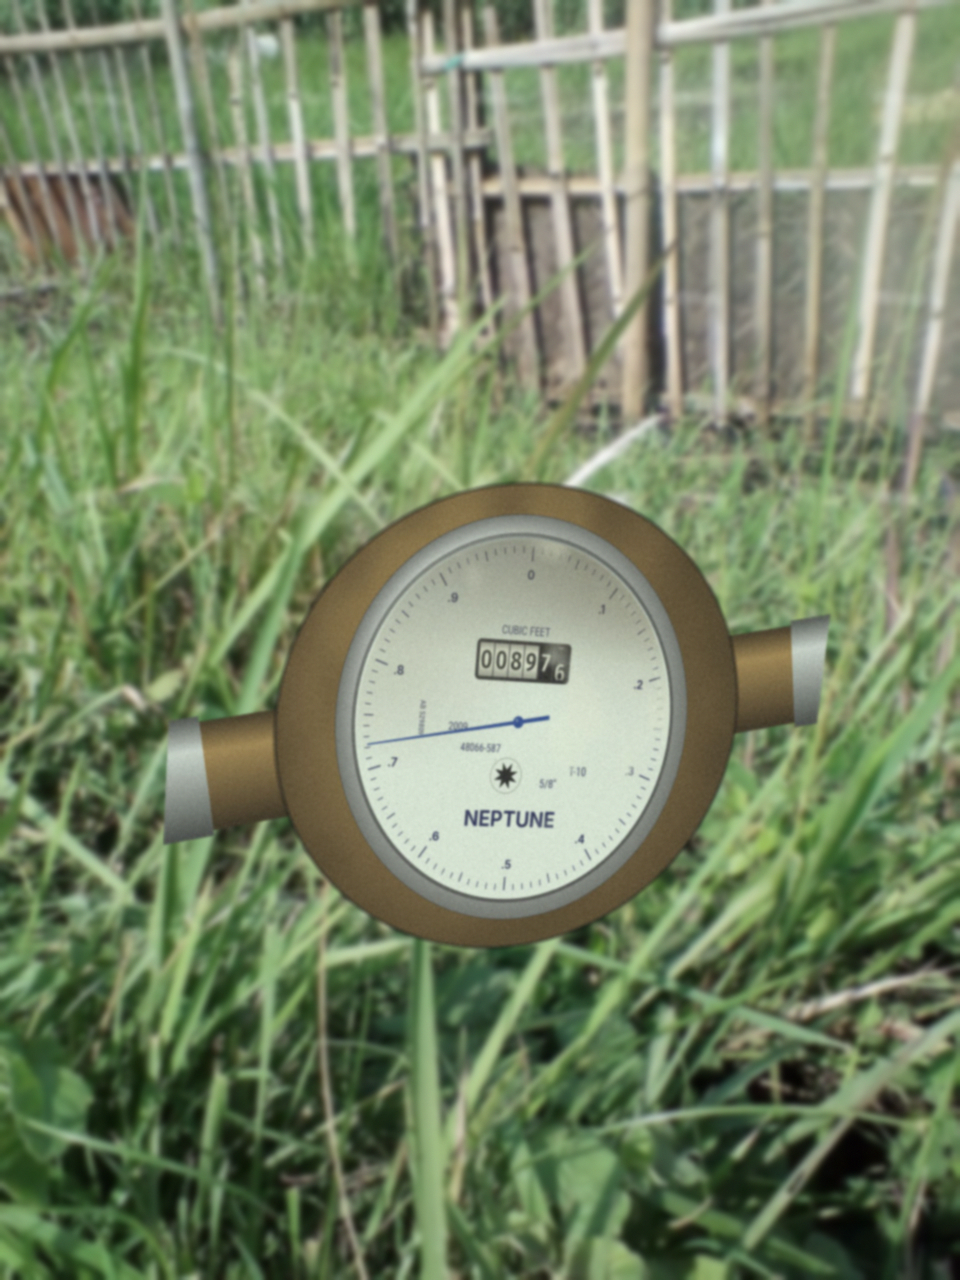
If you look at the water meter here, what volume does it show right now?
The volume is 8975.72 ft³
